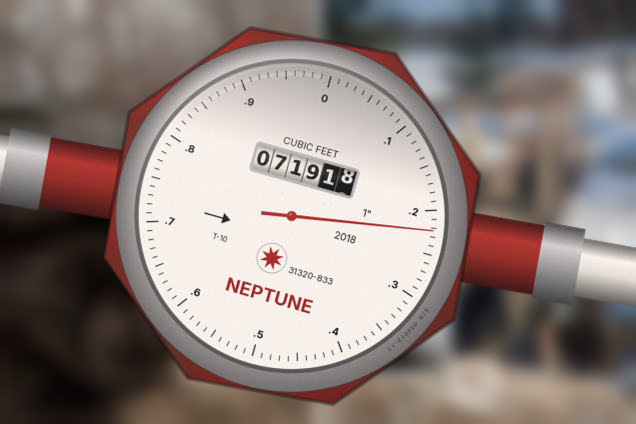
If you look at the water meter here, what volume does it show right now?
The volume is 71918.22 ft³
